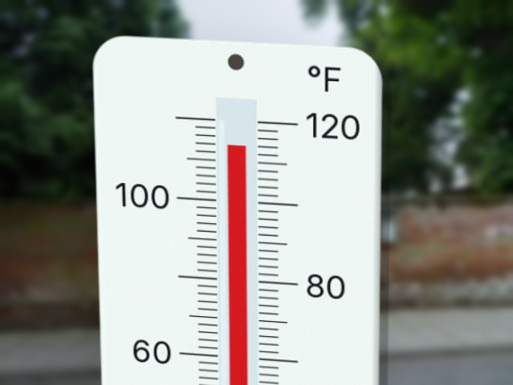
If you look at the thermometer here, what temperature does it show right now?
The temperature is 114 °F
